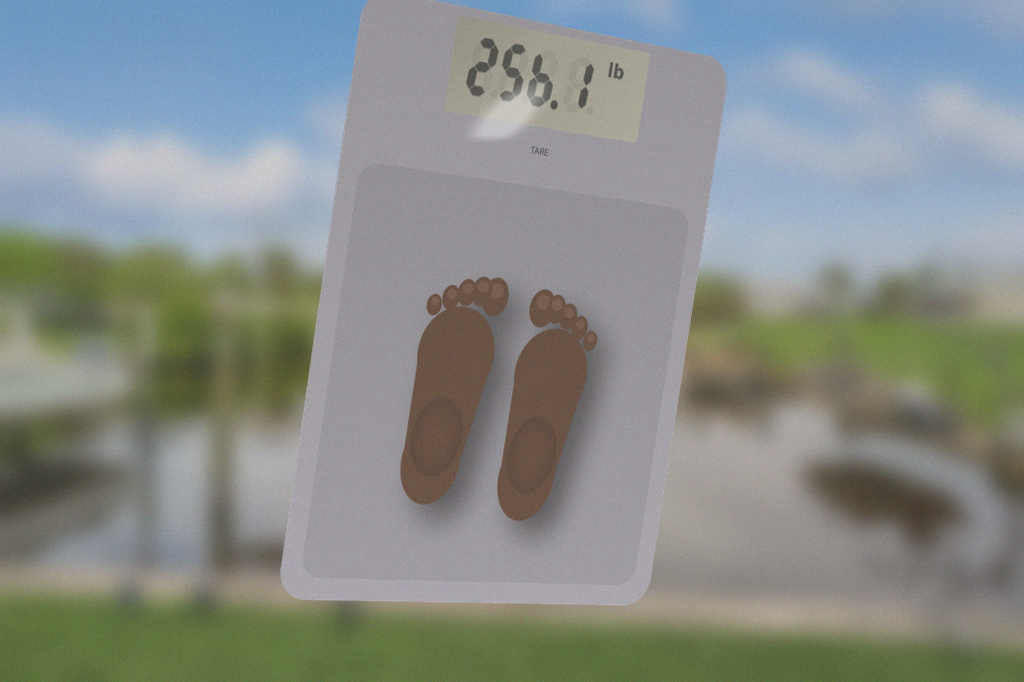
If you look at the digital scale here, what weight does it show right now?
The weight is 256.1 lb
